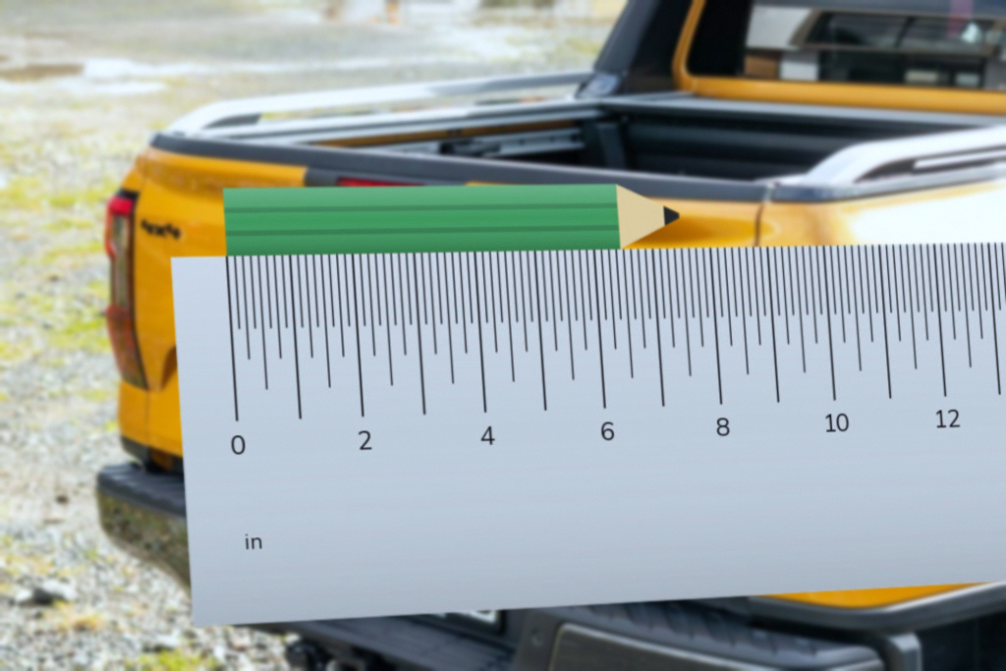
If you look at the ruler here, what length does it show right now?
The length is 7.5 in
